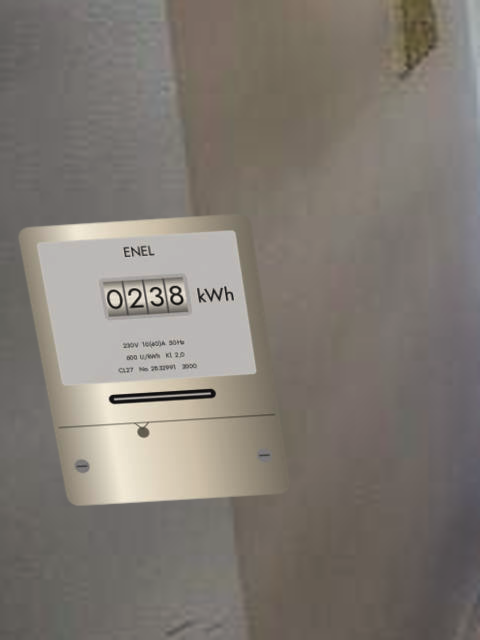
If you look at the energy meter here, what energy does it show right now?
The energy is 238 kWh
